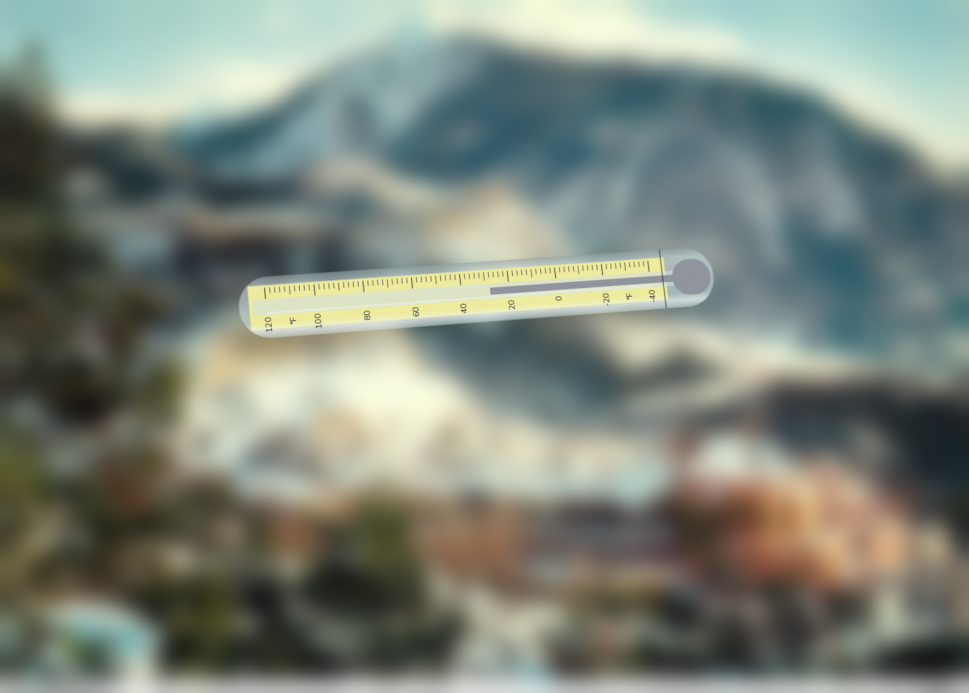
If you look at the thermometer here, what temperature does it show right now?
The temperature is 28 °F
